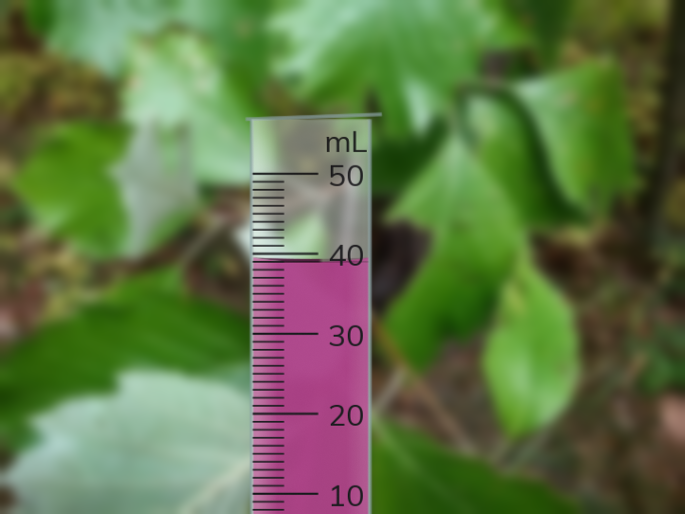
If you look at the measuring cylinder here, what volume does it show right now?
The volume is 39 mL
